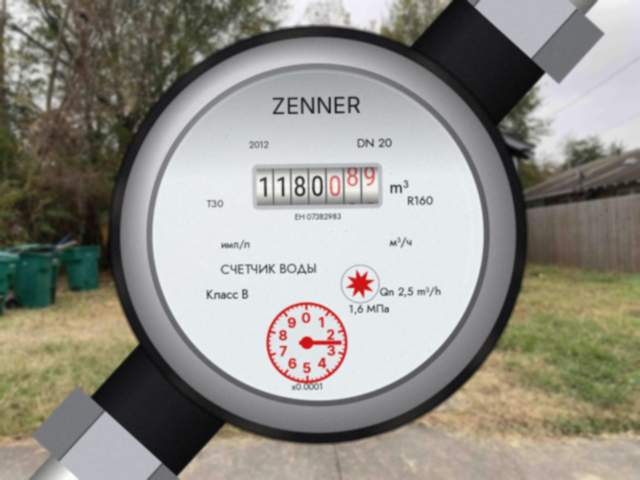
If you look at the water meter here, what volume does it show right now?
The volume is 1180.0892 m³
